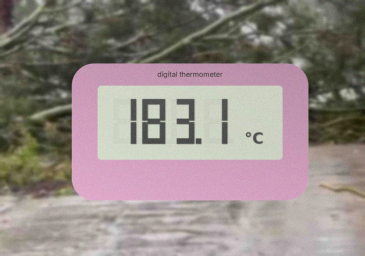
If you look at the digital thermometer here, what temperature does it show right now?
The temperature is 183.1 °C
